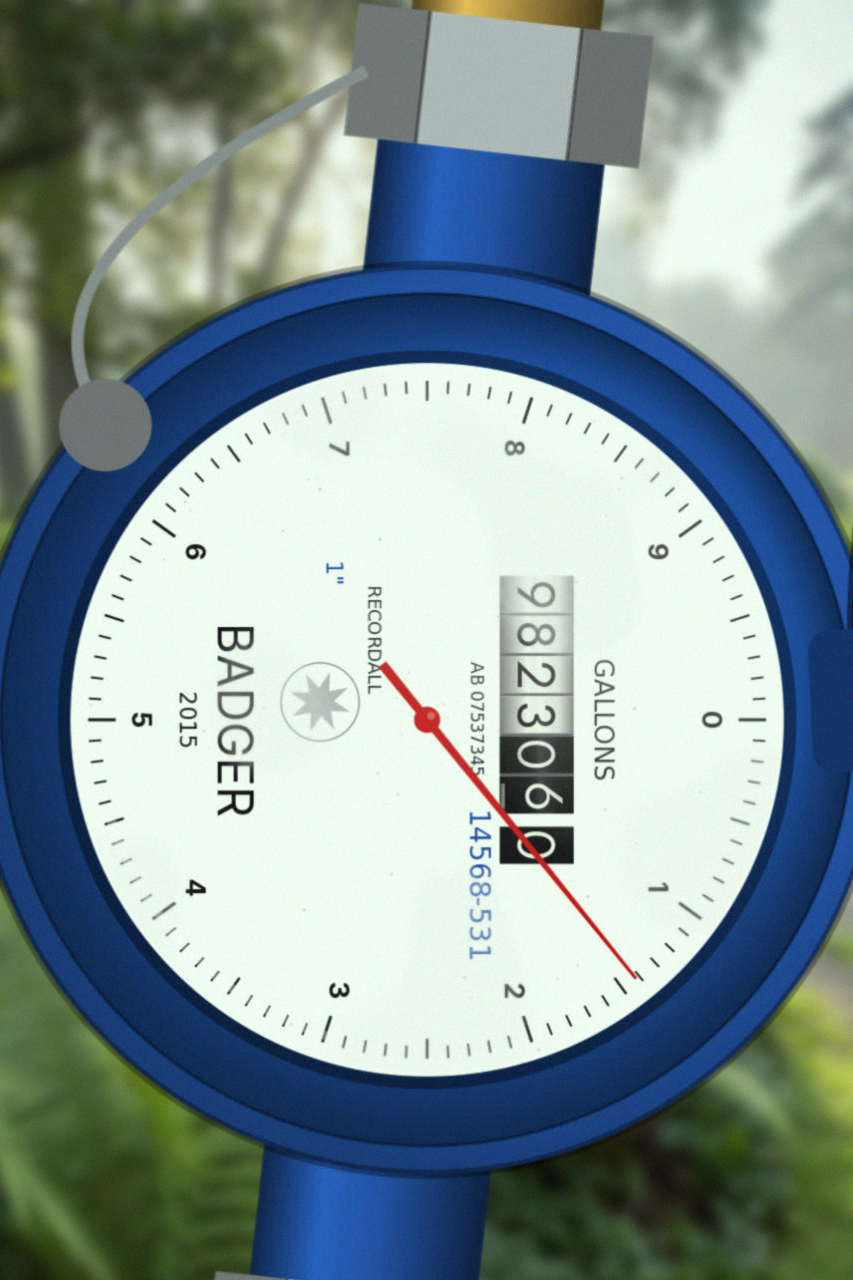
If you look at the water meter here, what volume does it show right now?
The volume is 9823061.4 gal
